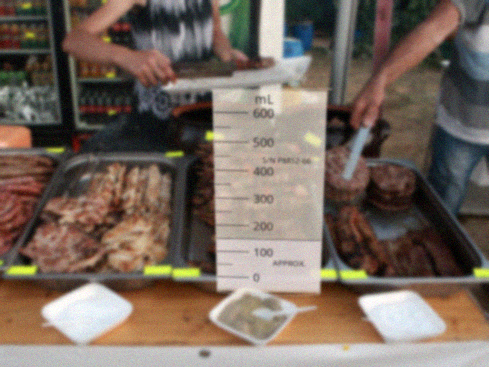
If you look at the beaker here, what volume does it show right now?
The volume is 150 mL
